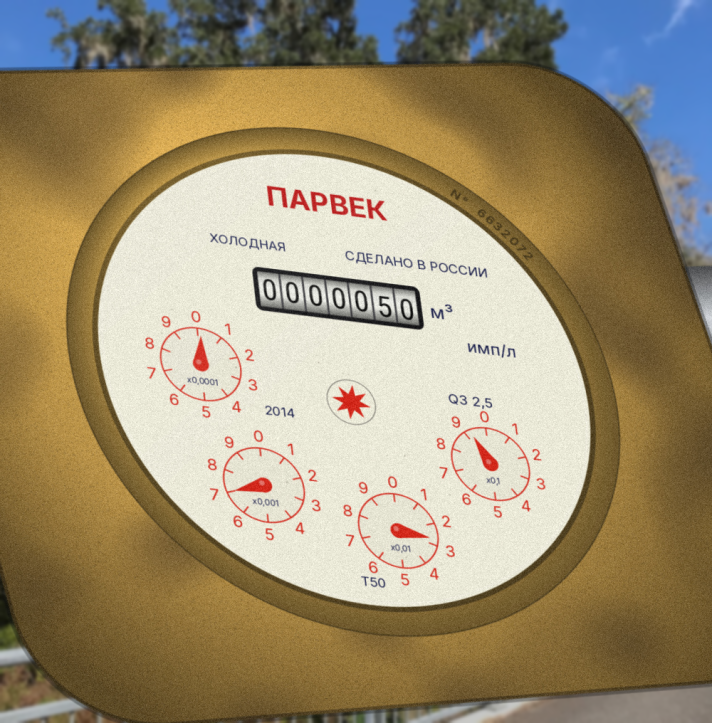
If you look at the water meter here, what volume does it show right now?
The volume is 49.9270 m³
